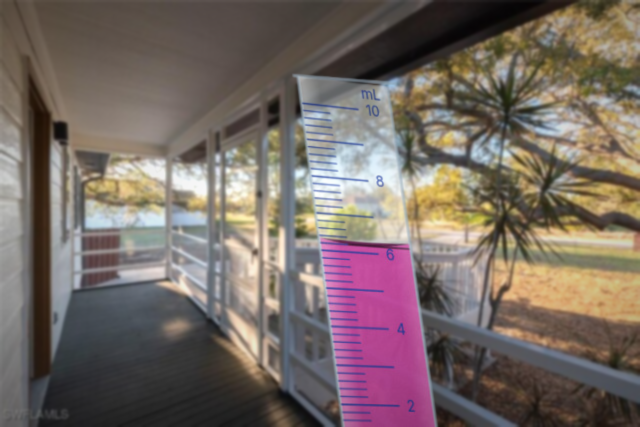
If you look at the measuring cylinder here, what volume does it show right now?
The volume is 6.2 mL
